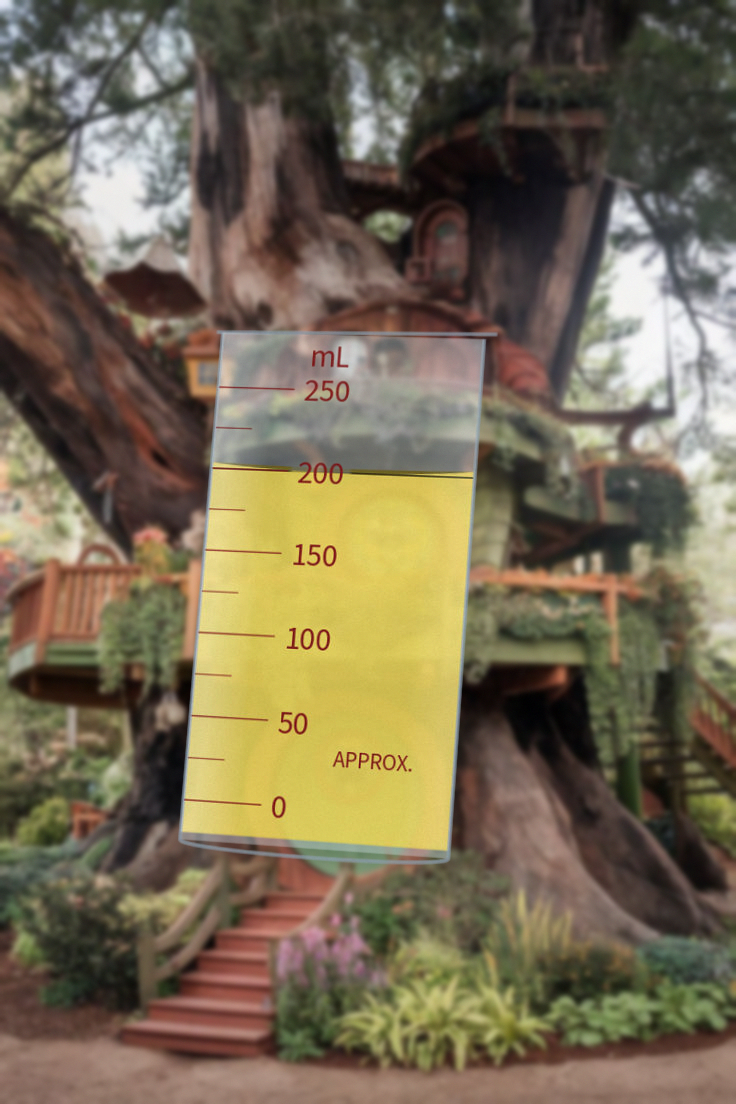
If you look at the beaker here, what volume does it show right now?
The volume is 200 mL
